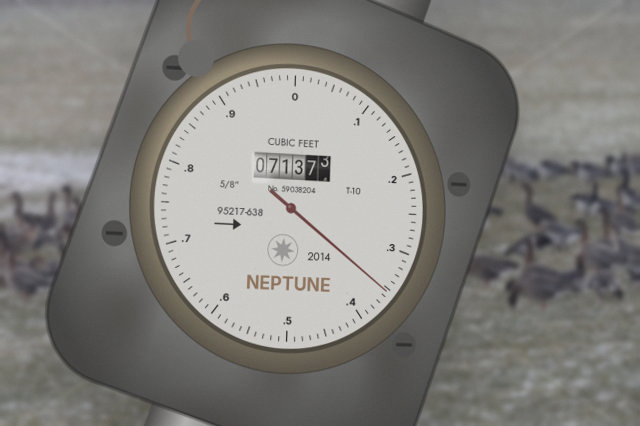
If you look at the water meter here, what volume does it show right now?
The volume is 71373.35 ft³
